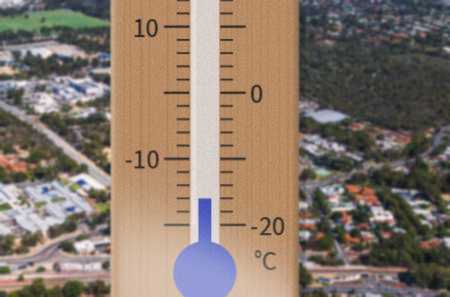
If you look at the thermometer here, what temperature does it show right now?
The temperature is -16 °C
